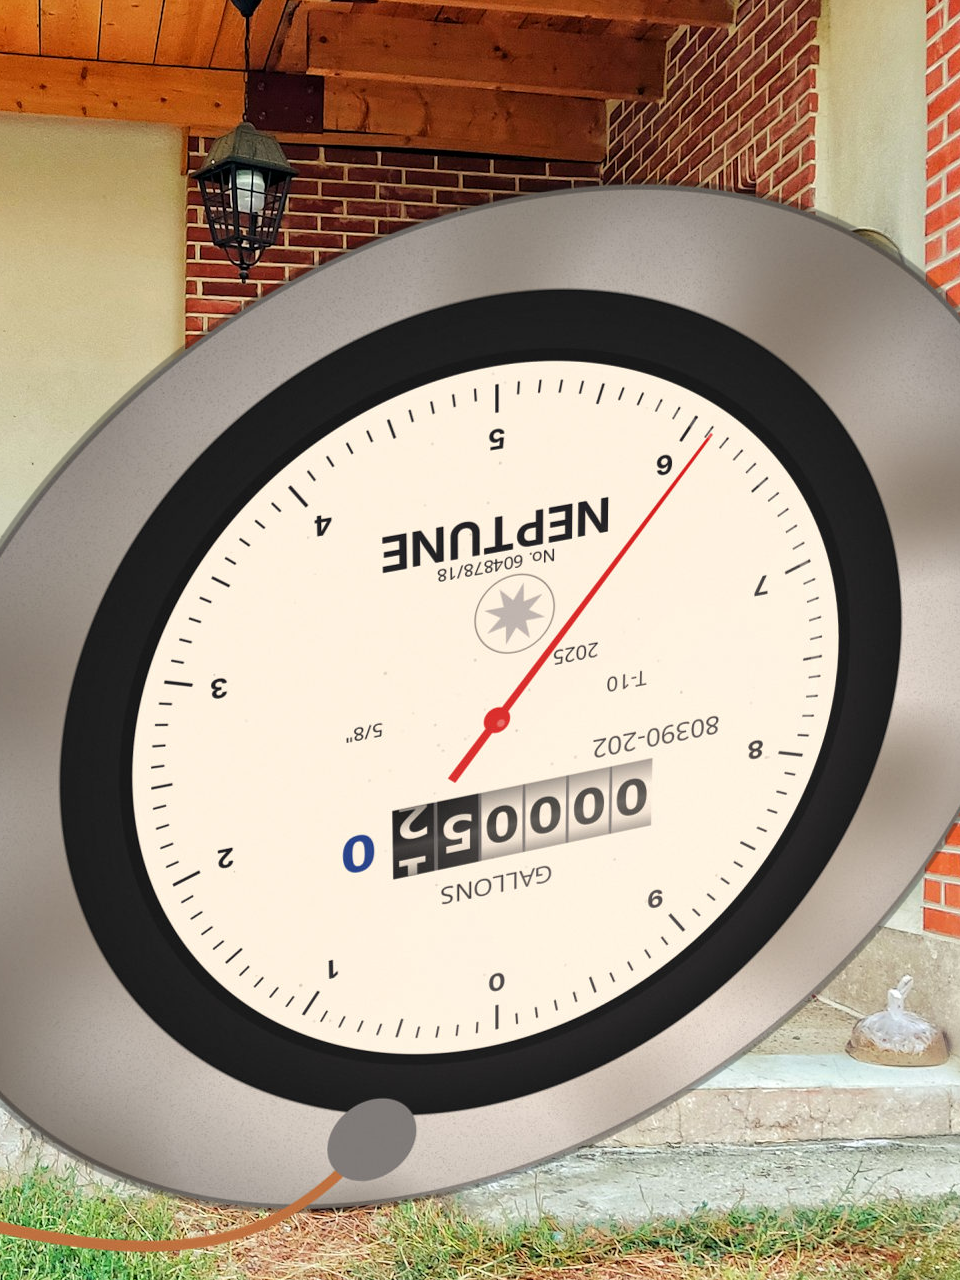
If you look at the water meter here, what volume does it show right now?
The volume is 516.1 gal
